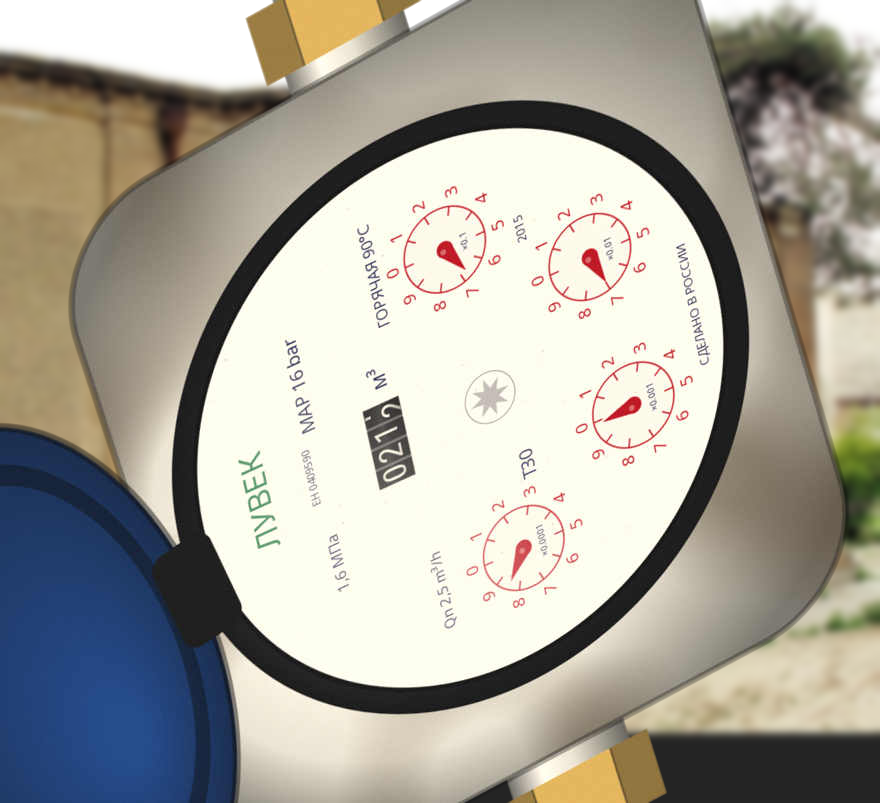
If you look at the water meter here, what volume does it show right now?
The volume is 211.6698 m³
